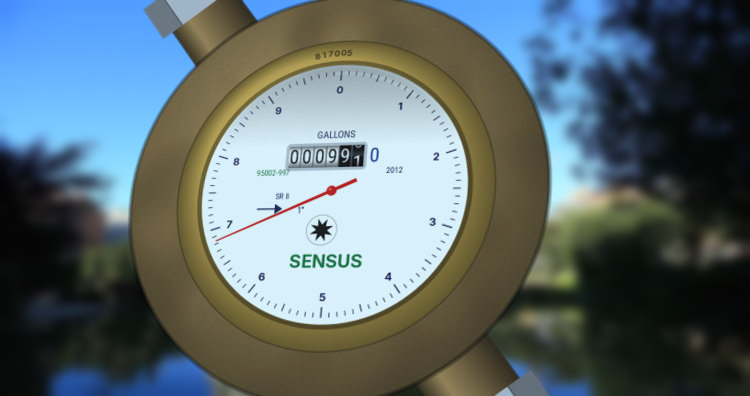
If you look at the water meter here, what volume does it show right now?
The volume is 9906.8 gal
